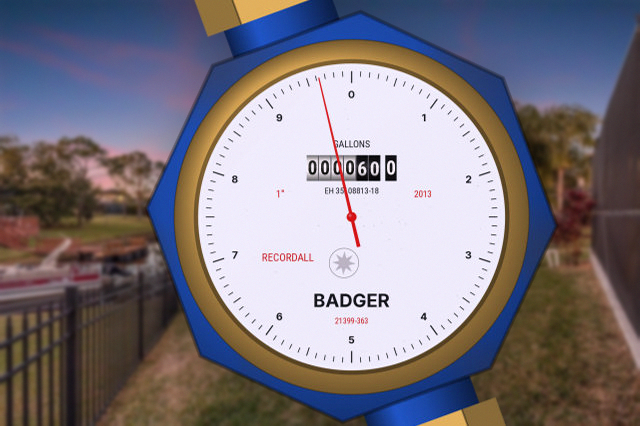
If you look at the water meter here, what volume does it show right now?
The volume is 599.6 gal
